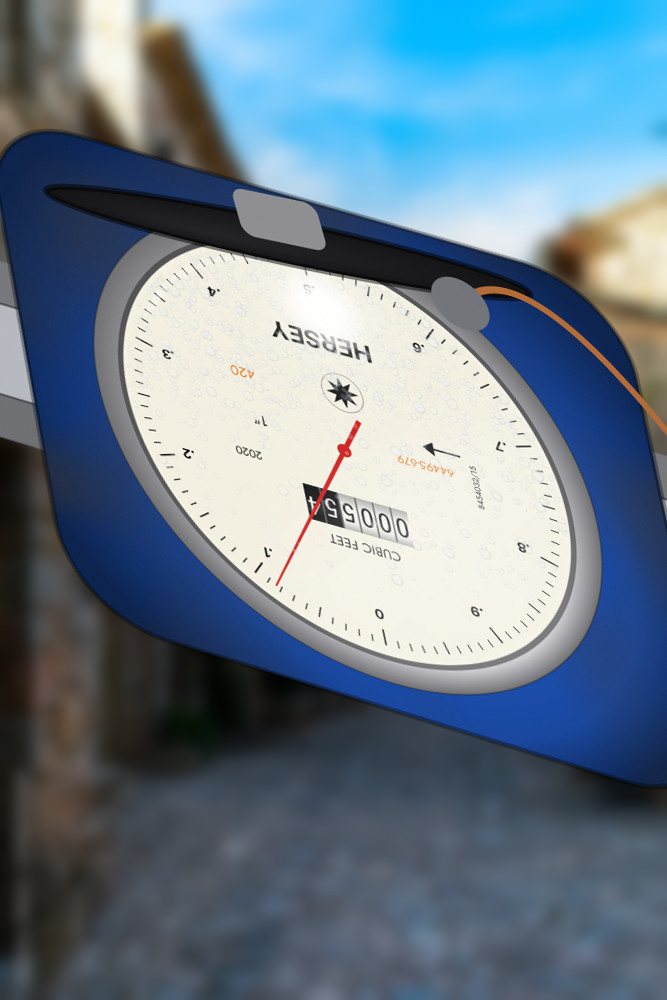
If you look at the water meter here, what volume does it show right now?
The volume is 554.08 ft³
